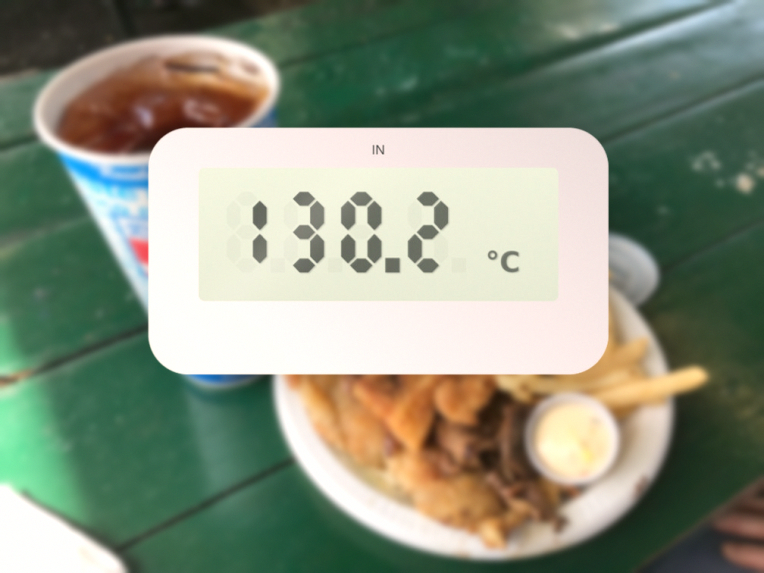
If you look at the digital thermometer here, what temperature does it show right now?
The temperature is 130.2 °C
